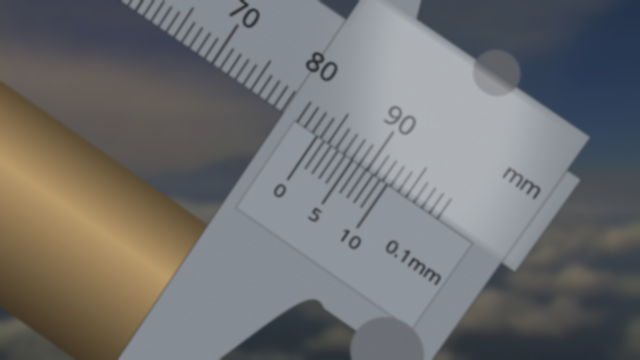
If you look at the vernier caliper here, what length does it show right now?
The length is 83.6 mm
